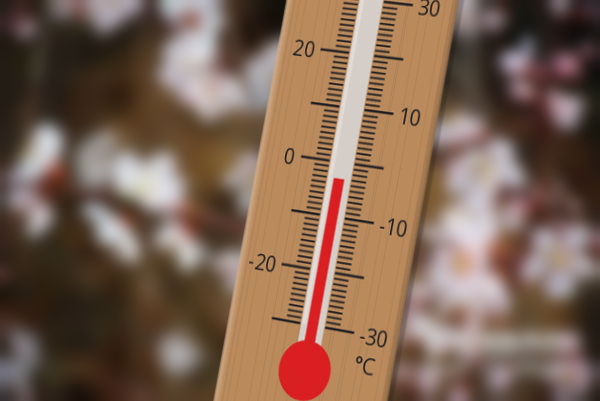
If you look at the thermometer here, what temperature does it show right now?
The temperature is -3 °C
